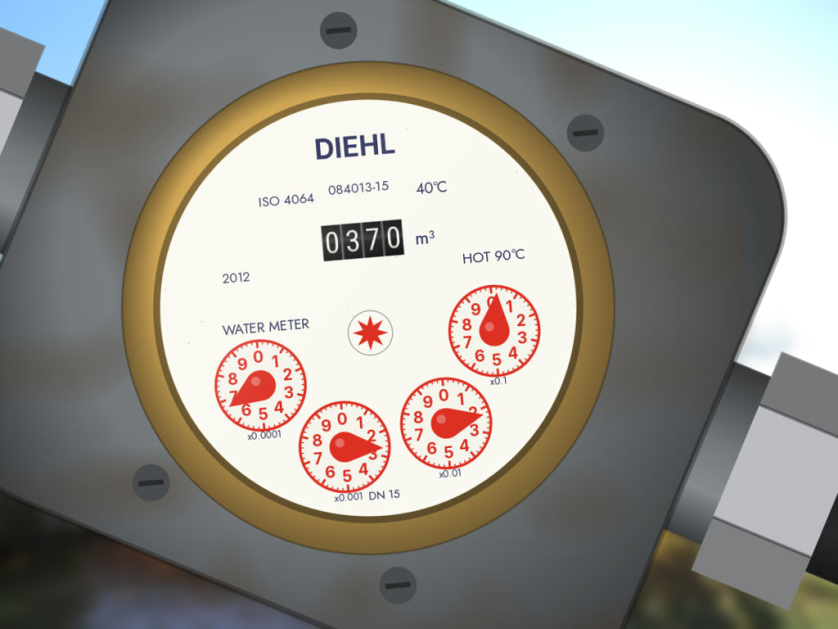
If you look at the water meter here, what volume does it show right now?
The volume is 370.0226 m³
